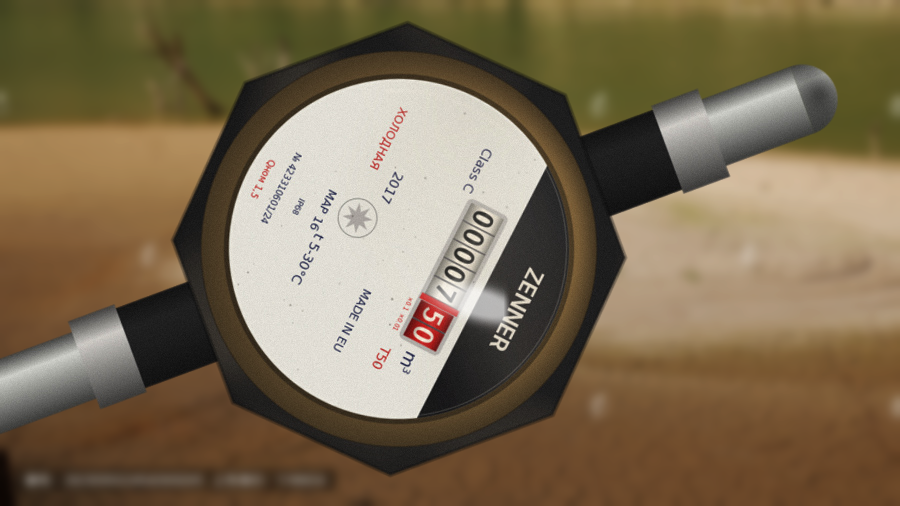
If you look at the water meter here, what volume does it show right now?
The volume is 7.50 m³
